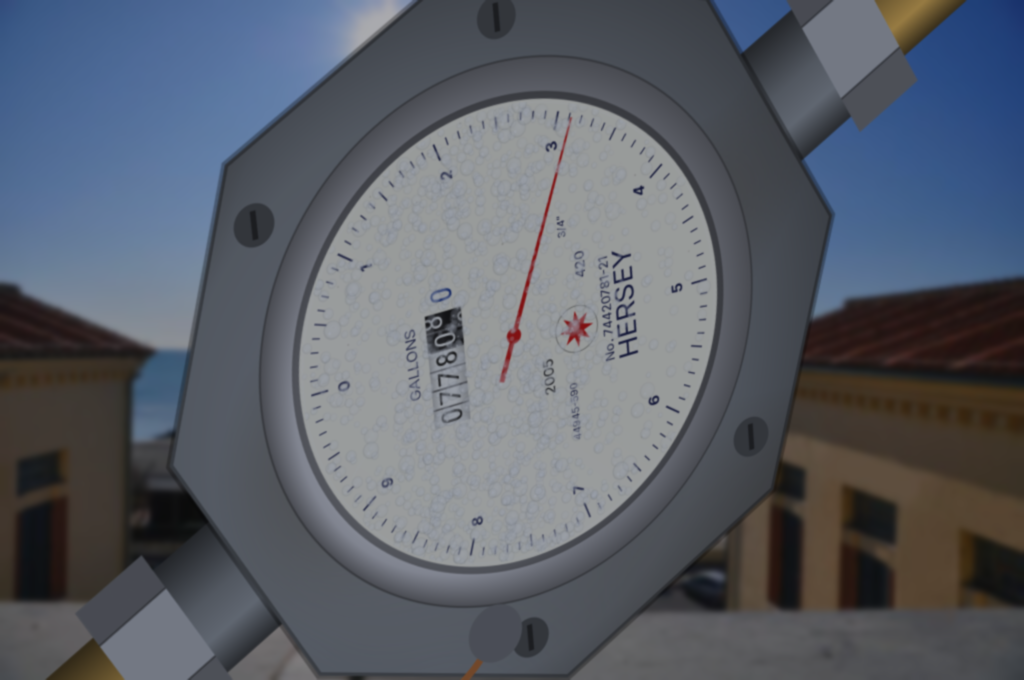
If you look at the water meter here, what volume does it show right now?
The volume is 778083.1 gal
